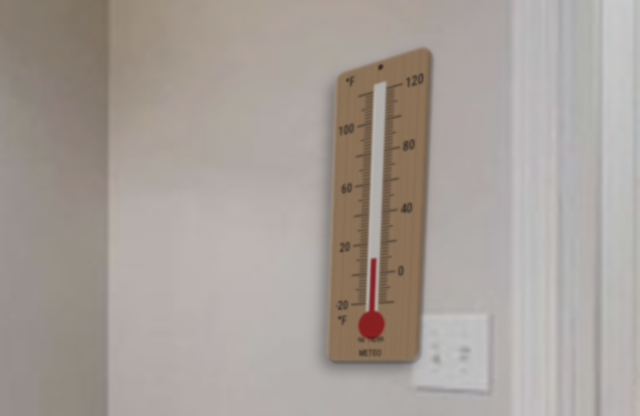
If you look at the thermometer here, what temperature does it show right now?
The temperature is 10 °F
